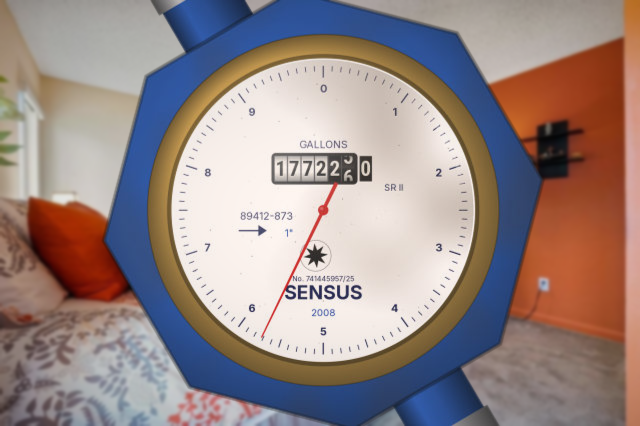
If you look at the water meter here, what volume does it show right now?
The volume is 1772255.7 gal
